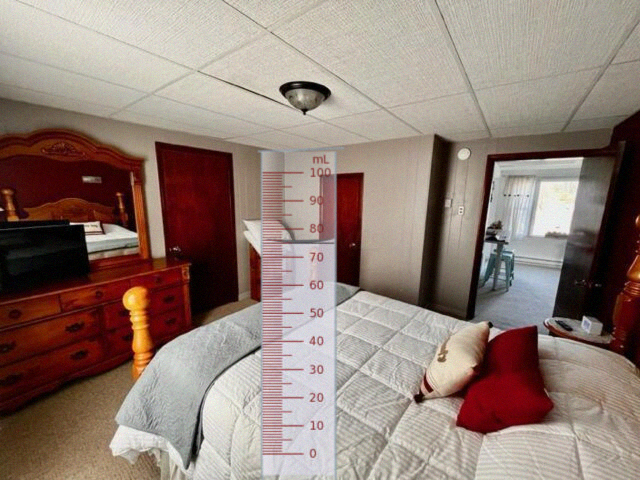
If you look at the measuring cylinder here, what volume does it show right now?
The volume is 75 mL
